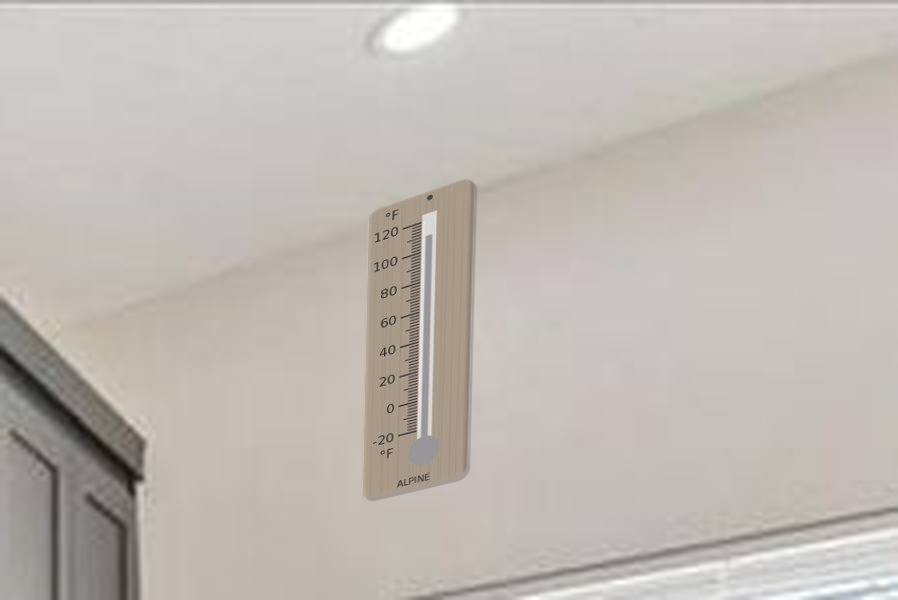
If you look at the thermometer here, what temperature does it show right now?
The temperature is 110 °F
